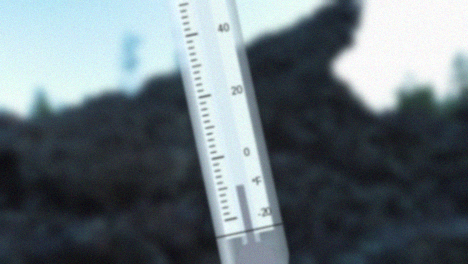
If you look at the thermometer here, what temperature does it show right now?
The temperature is -10 °F
